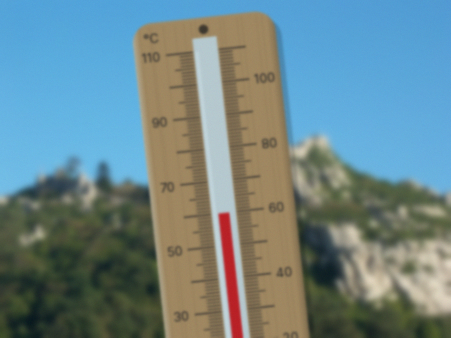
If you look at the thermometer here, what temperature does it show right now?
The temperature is 60 °C
